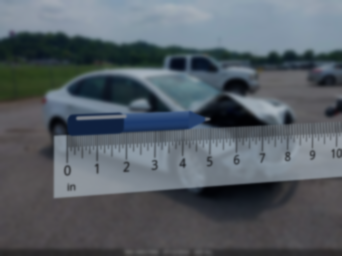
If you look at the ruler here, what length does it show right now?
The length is 5 in
